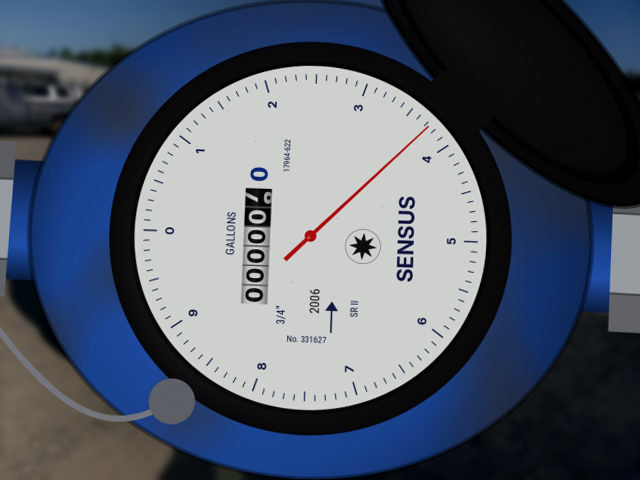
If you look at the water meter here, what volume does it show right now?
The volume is 73.7 gal
